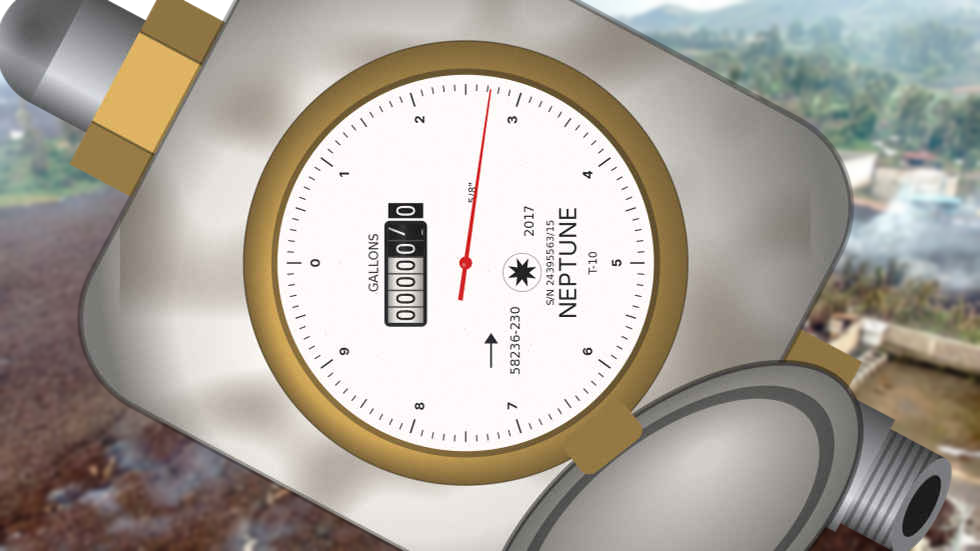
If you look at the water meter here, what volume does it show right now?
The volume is 72.7 gal
